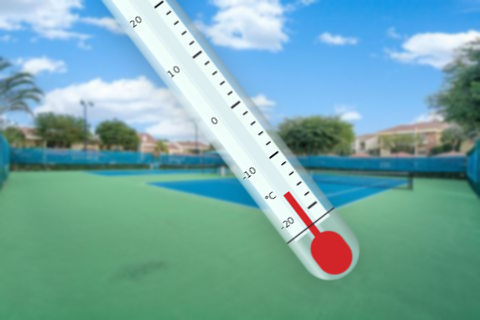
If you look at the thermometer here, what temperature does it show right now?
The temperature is -16 °C
